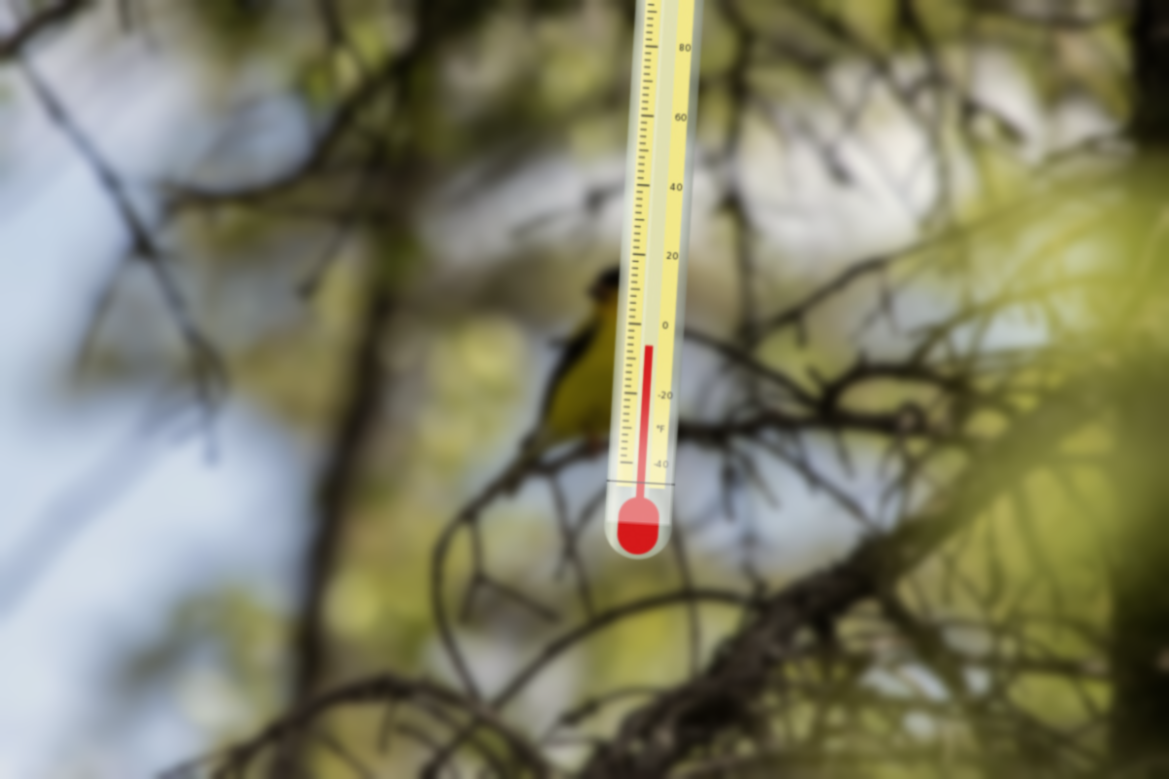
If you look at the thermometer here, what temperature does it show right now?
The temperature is -6 °F
